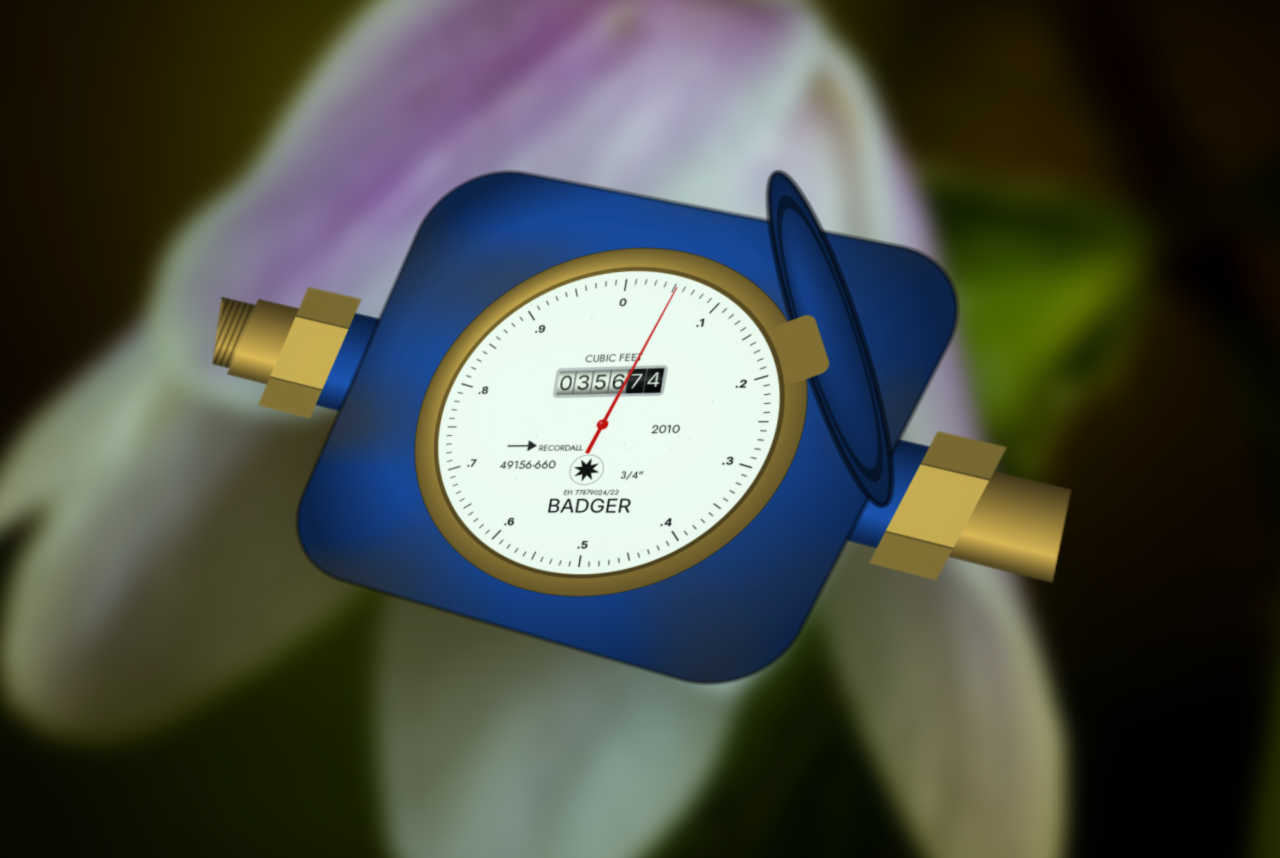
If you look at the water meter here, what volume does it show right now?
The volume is 35674.05 ft³
